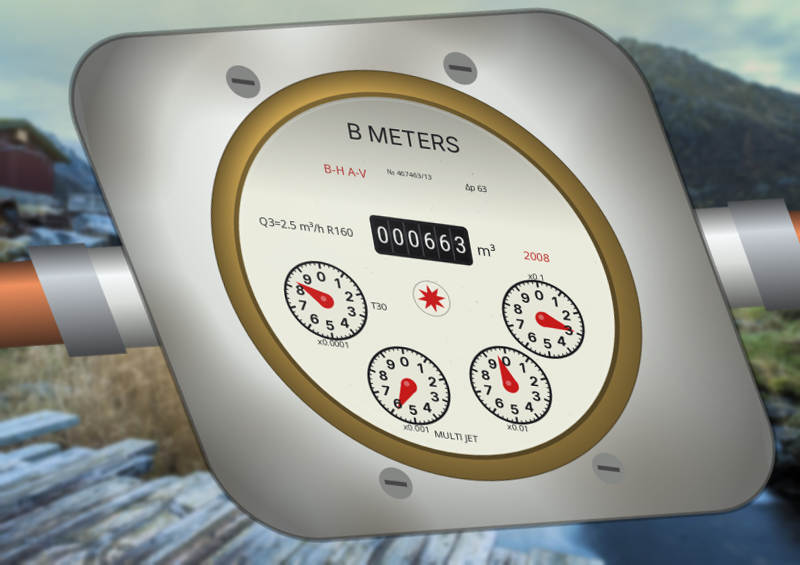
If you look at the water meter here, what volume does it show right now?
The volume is 663.2958 m³
